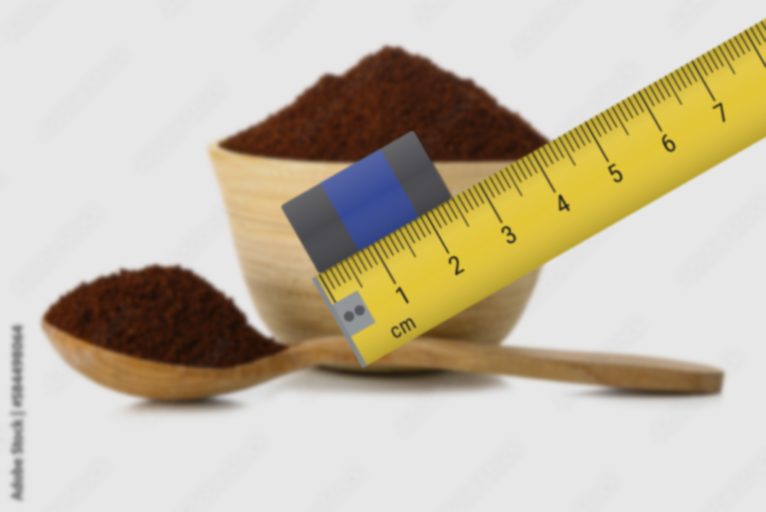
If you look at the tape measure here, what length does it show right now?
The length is 2.5 cm
